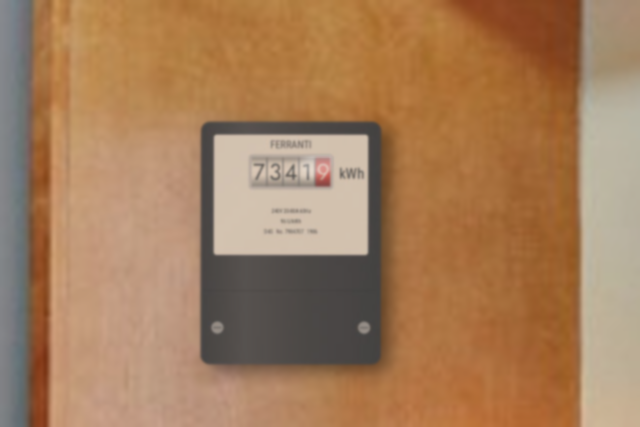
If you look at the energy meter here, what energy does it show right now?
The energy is 7341.9 kWh
